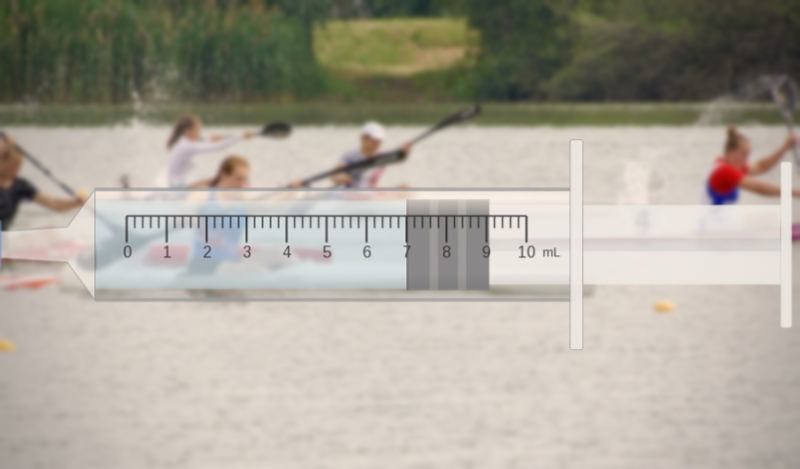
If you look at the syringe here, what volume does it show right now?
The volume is 7 mL
